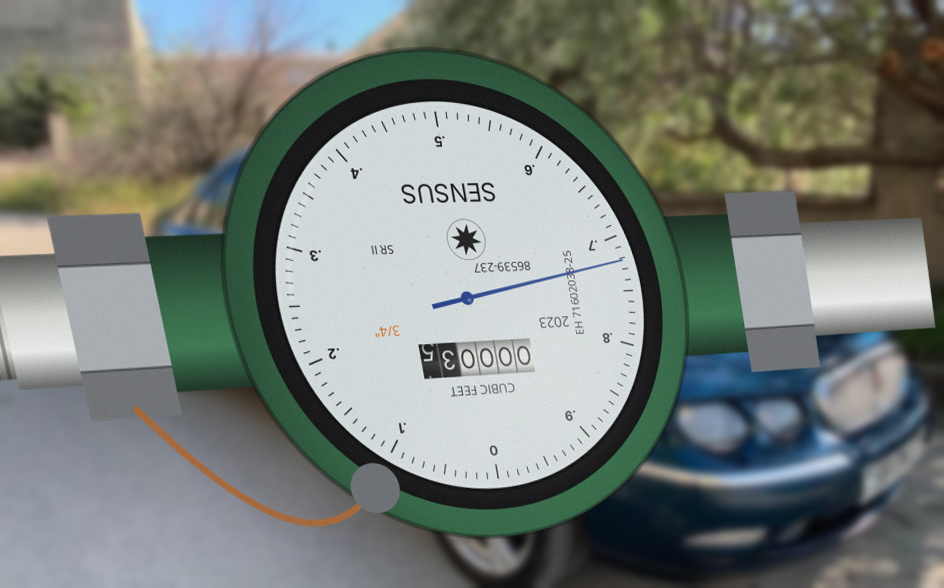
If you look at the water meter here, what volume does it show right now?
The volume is 34.72 ft³
